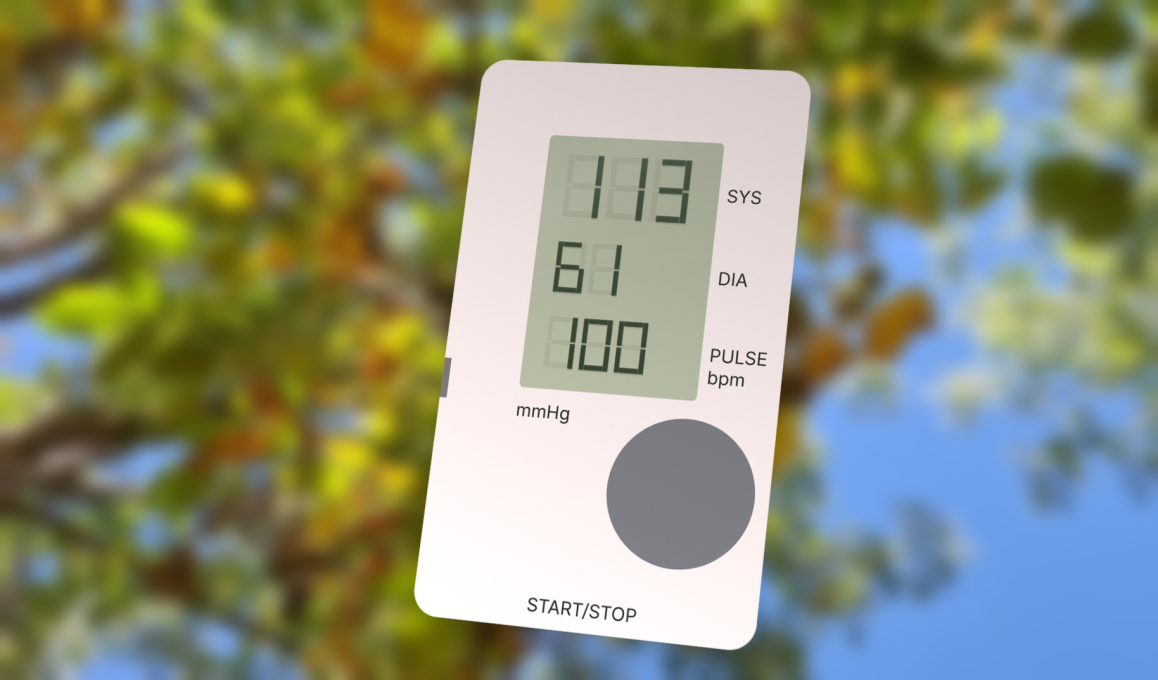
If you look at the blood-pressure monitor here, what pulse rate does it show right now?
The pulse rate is 100 bpm
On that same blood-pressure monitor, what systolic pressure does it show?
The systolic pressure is 113 mmHg
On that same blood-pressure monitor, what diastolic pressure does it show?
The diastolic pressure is 61 mmHg
